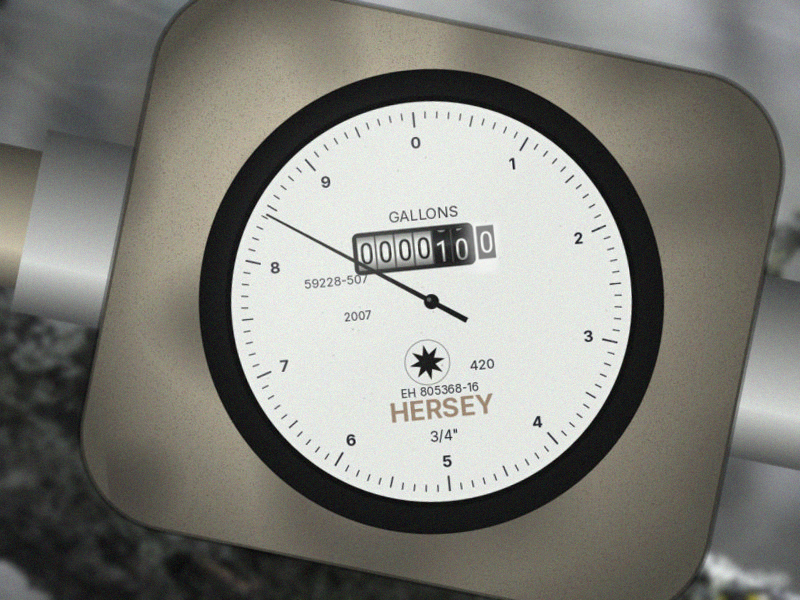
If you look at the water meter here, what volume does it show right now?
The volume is 98.4 gal
